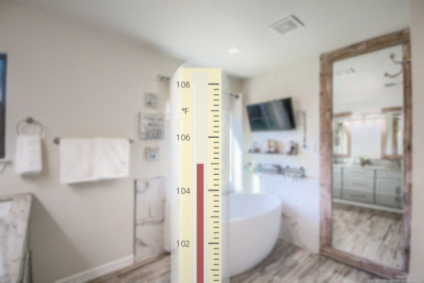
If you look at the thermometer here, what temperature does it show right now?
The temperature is 105 °F
